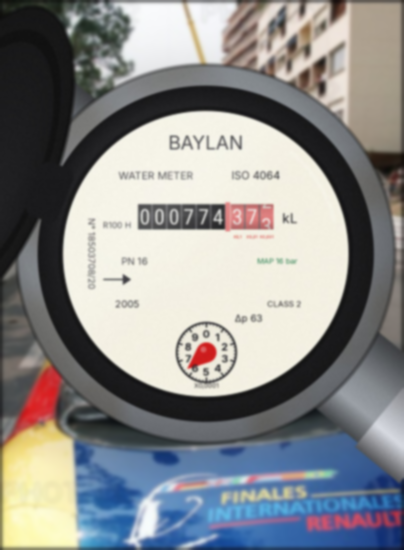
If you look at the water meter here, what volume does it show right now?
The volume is 774.3726 kL
